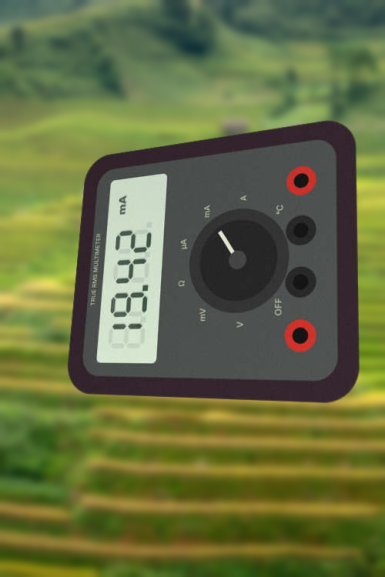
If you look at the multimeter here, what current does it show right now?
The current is 19.42 mA
